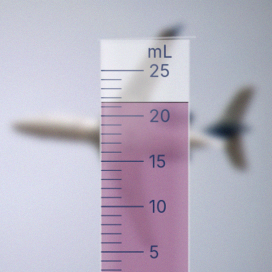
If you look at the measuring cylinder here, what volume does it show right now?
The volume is 21.5 mL
